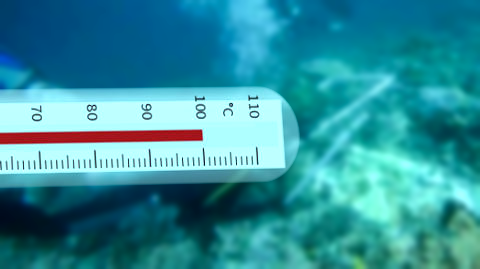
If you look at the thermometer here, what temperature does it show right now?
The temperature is 100 °C
